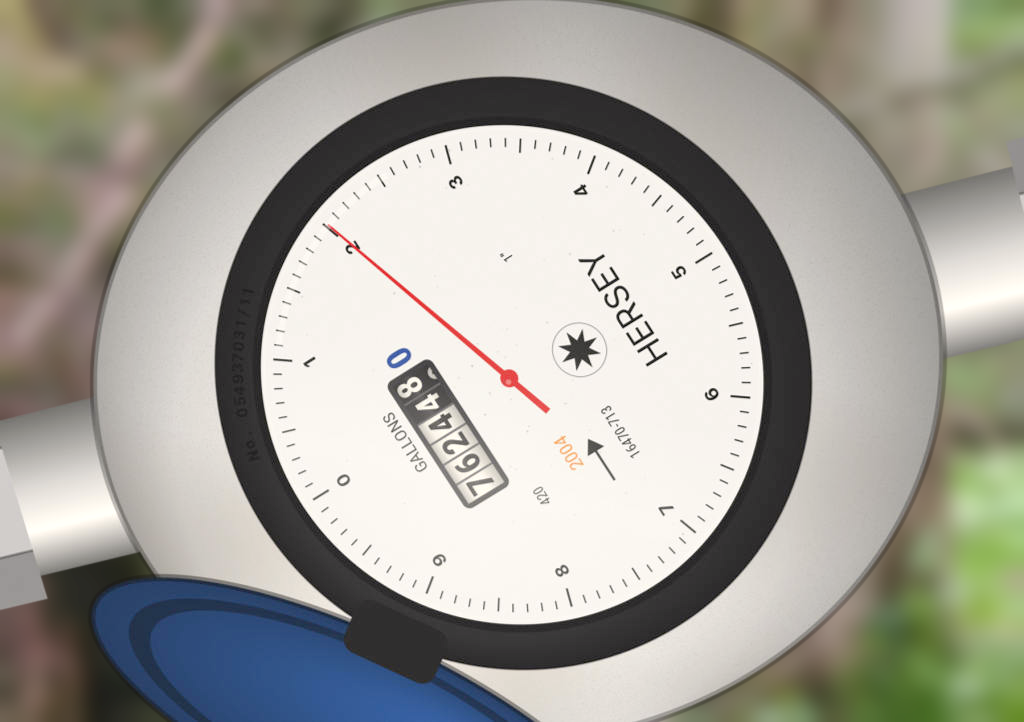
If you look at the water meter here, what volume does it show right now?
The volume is 7624482.0 gal
